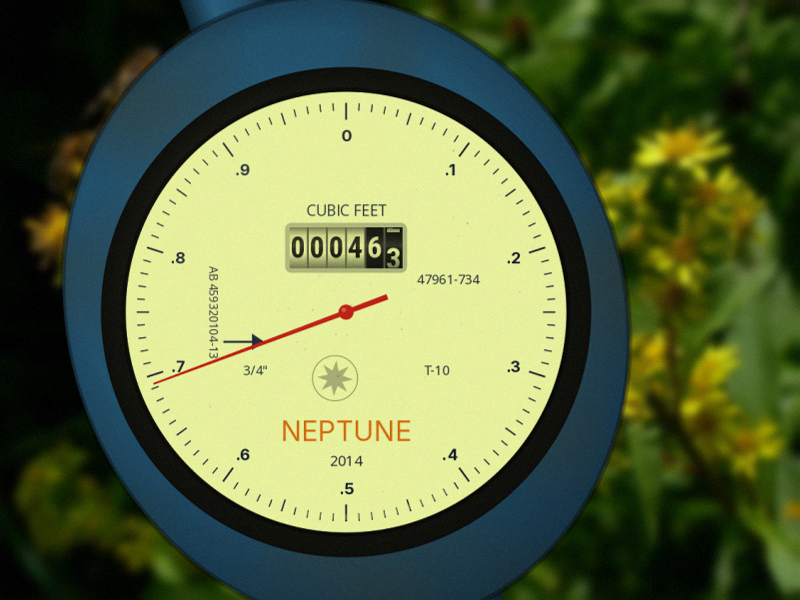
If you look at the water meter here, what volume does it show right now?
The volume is 462.69 ft³
